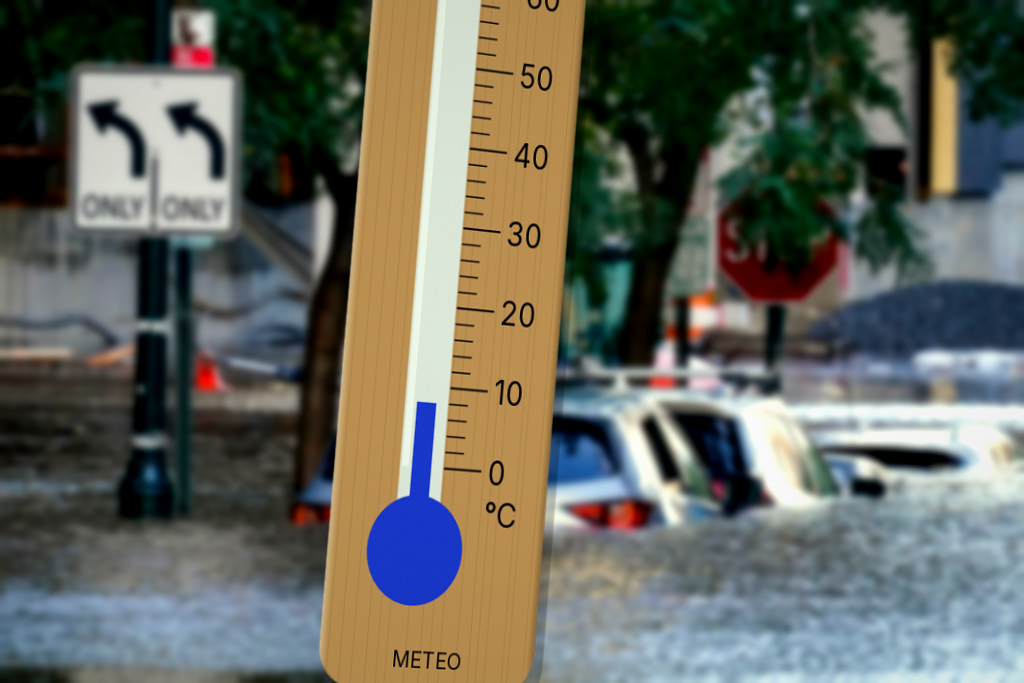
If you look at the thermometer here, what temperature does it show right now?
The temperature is 8 °C
